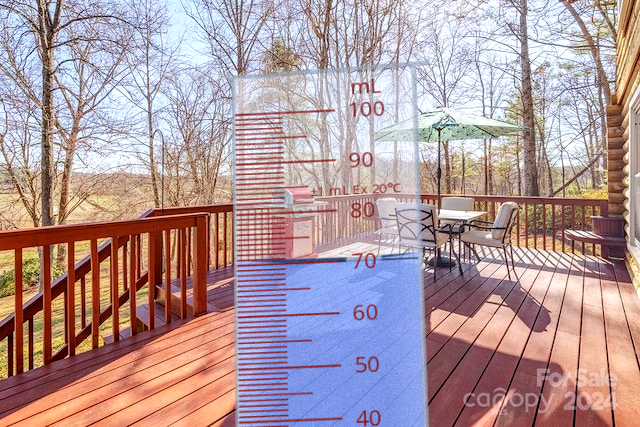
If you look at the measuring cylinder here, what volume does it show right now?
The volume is 70 mL
